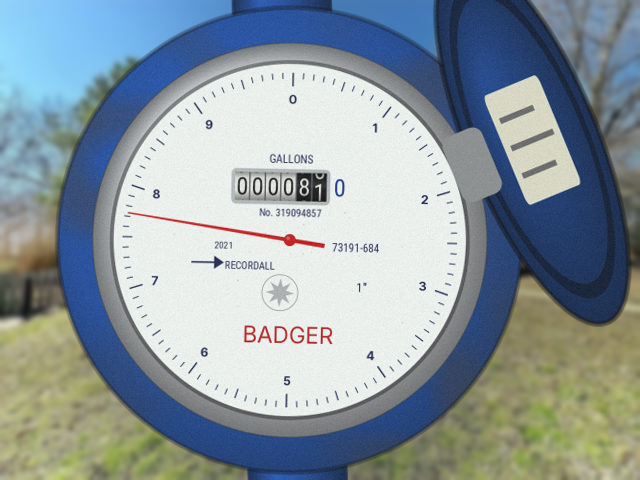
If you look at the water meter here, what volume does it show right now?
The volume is 807.7 gal
